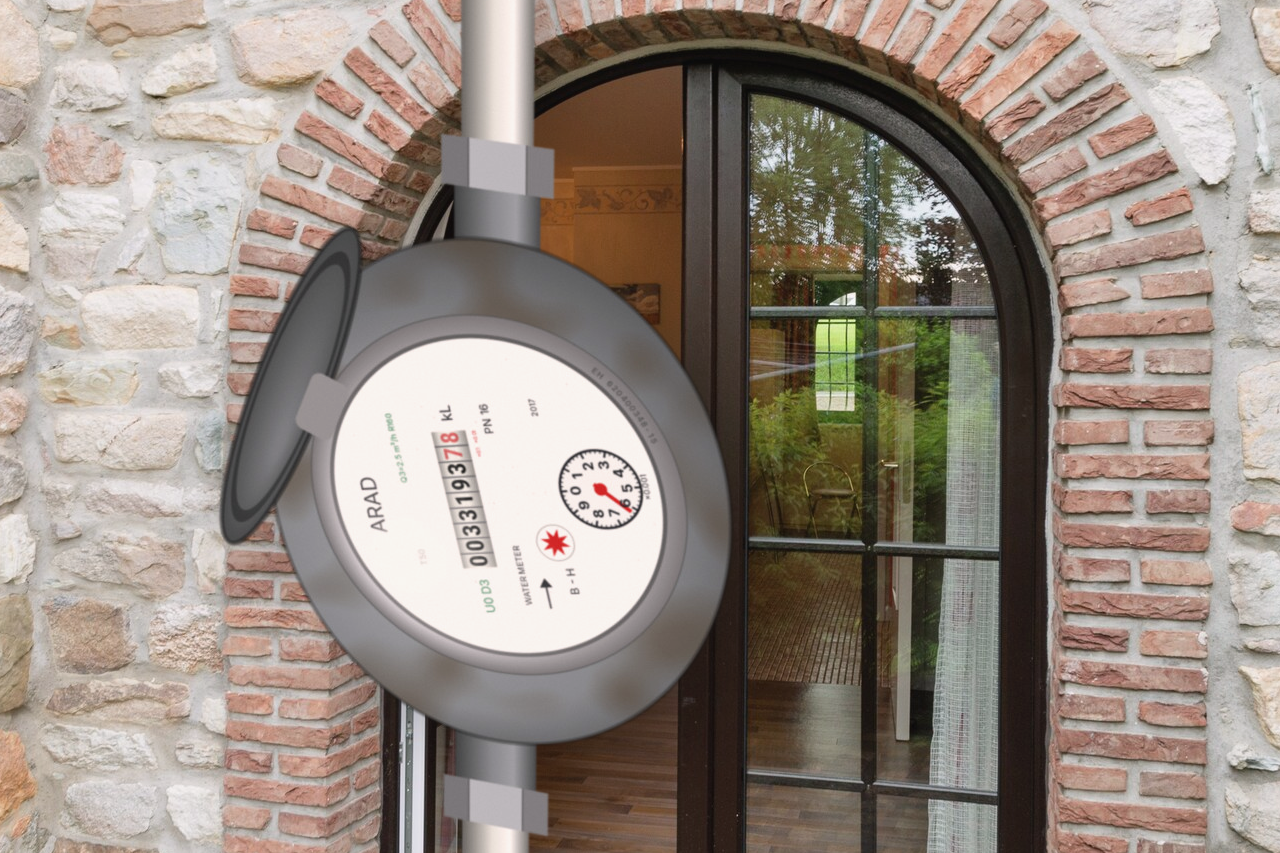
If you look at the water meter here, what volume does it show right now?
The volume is 33193.786 kL
